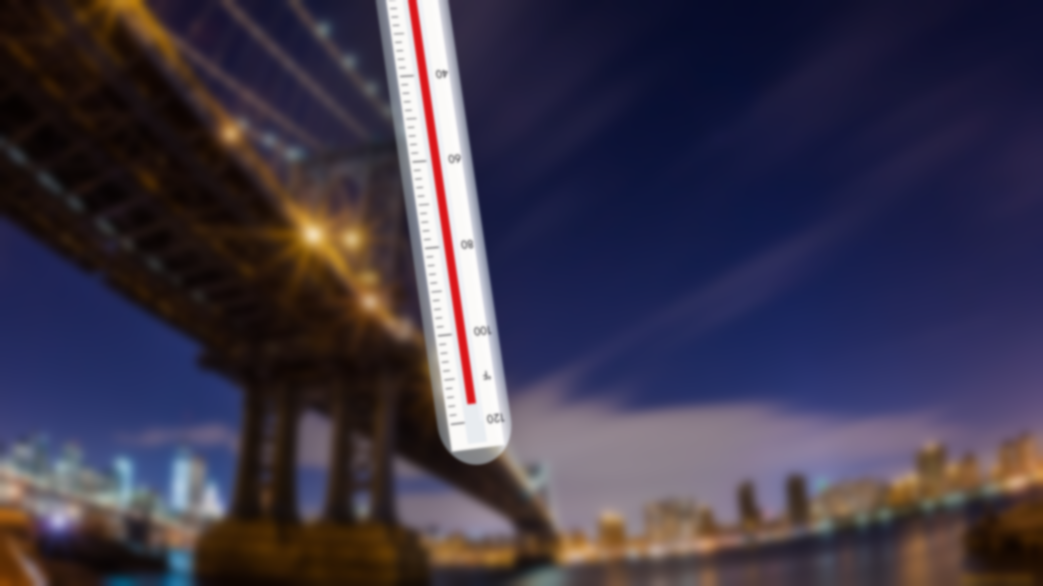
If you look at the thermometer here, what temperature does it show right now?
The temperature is 116 °F
